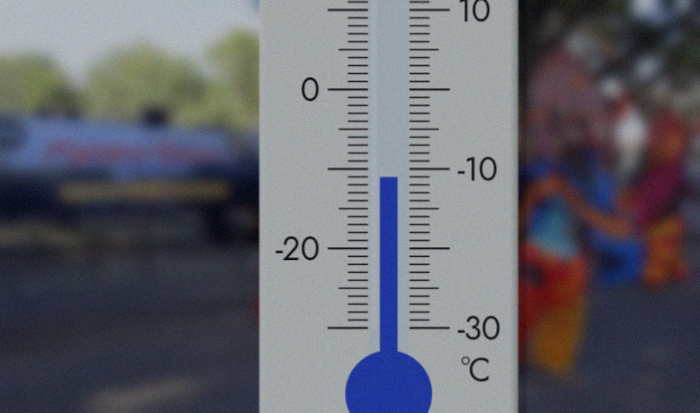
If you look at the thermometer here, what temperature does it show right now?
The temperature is -11 °C
